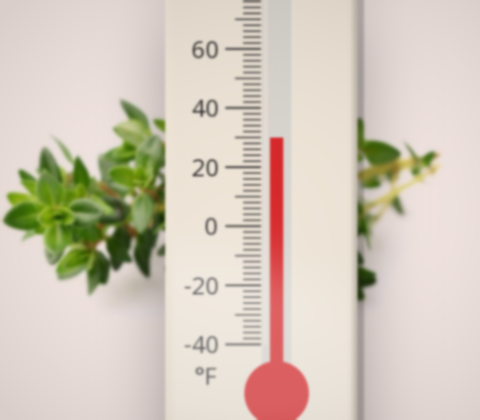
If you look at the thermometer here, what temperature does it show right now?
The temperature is 30 °F
